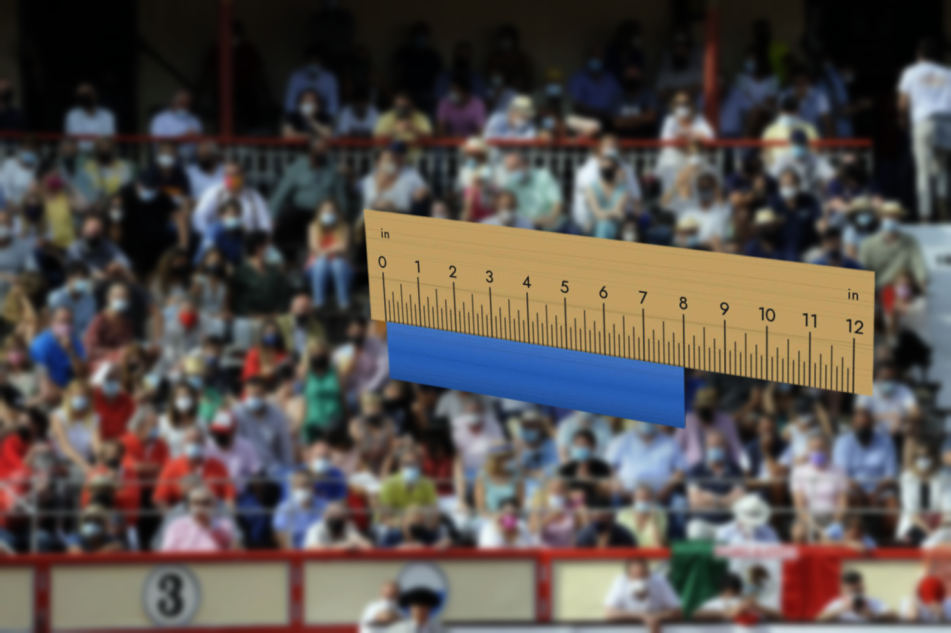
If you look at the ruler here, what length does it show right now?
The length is 8 in
